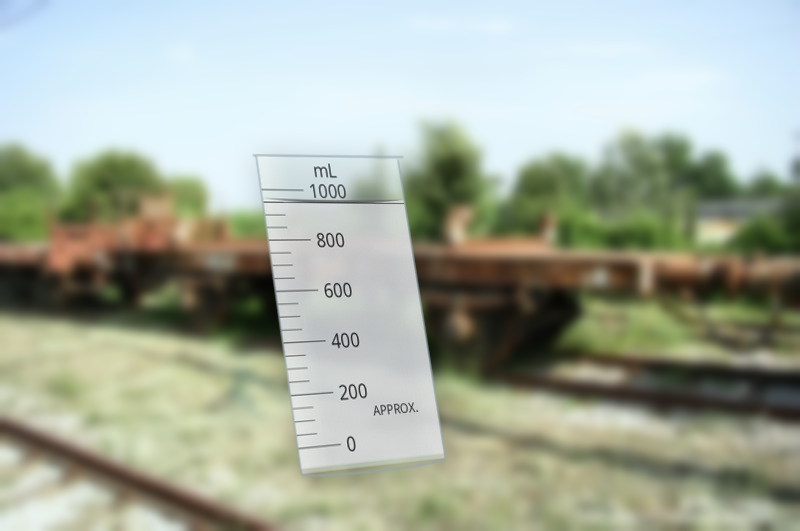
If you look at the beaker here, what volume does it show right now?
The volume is 950 mL
